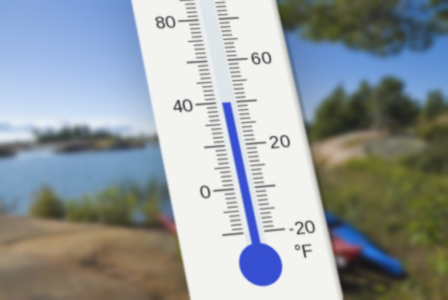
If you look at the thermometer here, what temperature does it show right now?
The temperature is 40 °F
